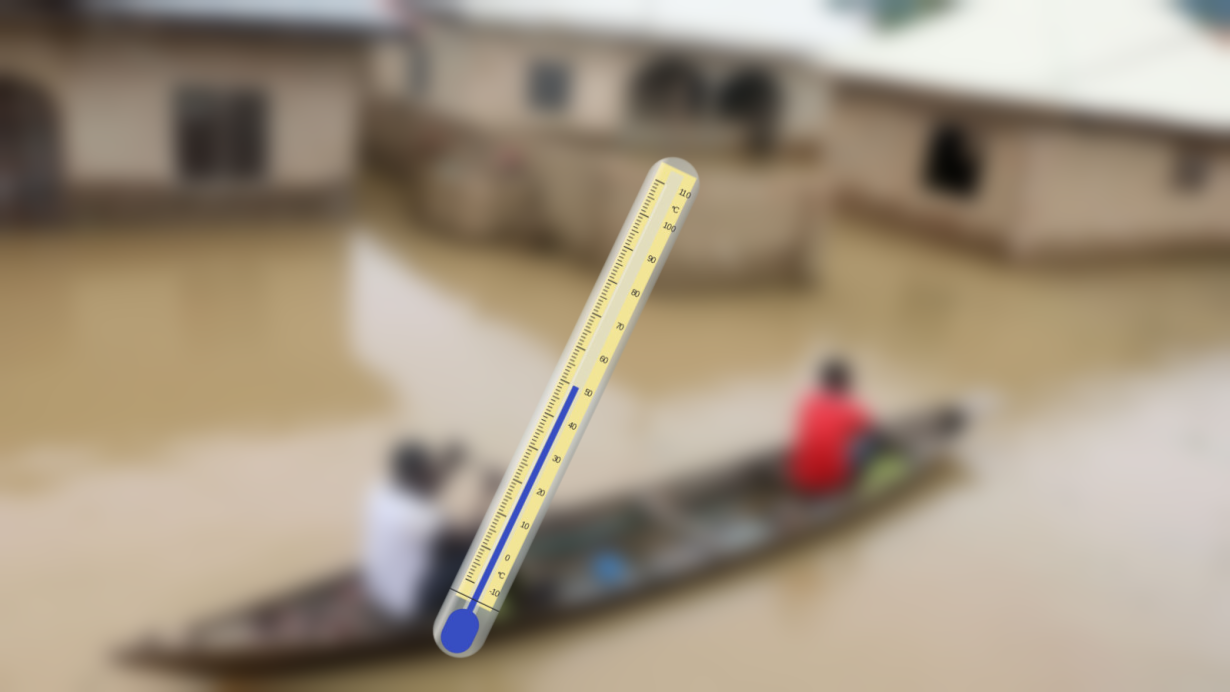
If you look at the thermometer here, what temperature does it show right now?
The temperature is 50 °C
